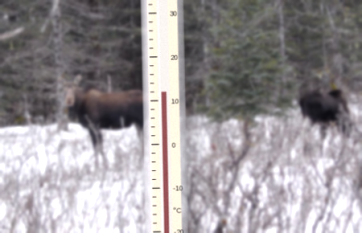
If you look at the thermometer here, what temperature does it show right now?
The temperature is 12 °C
